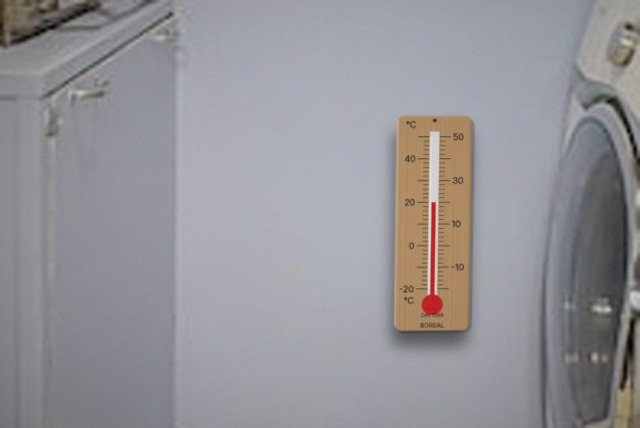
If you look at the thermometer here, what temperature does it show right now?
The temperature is 20 °C
